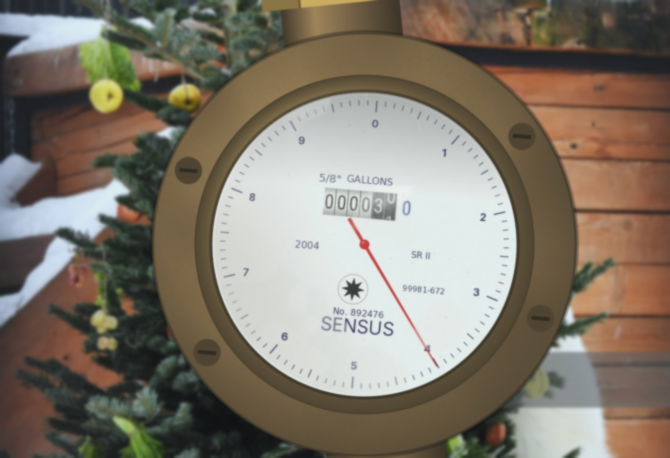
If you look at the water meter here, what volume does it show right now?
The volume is 304.0 gal
